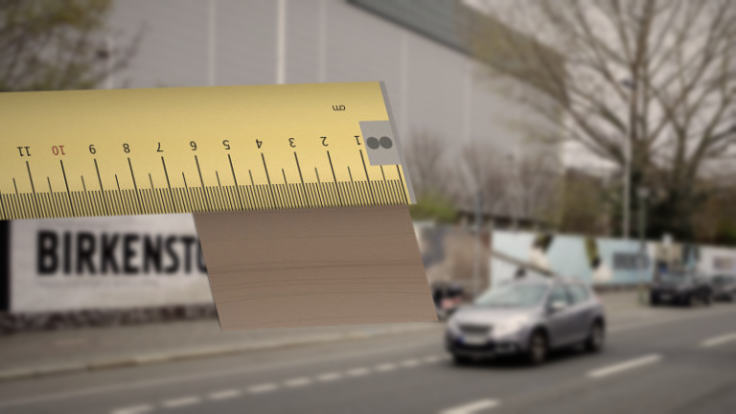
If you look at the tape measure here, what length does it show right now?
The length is 6.5 cm
